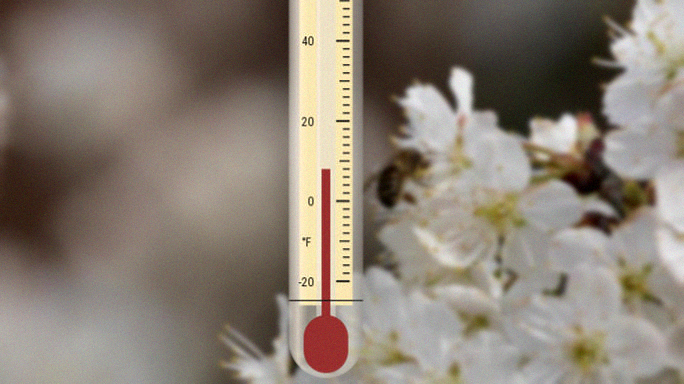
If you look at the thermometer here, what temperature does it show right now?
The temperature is 8 °F
